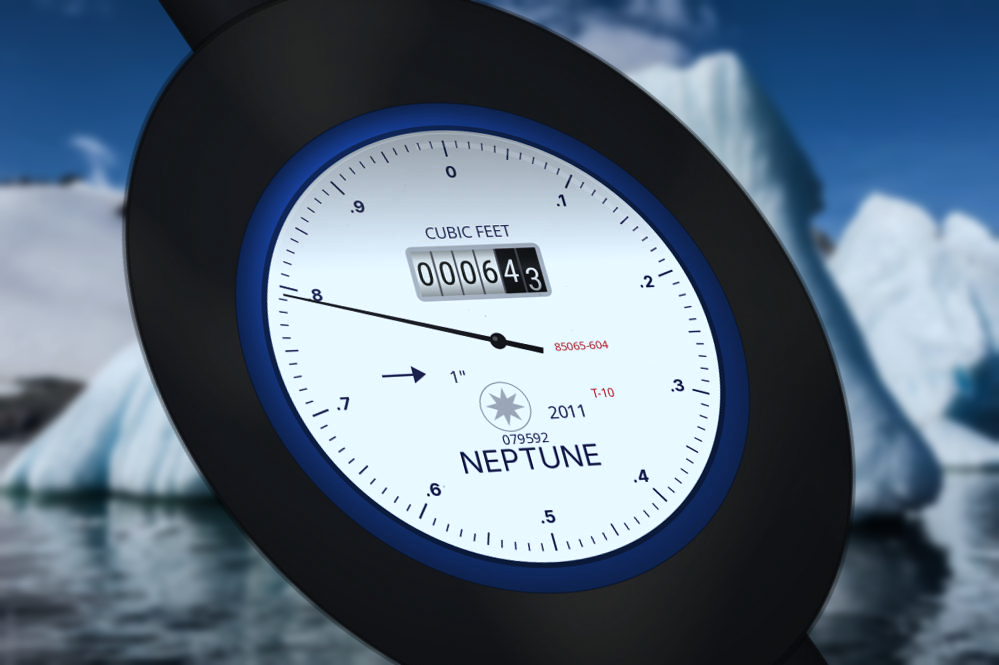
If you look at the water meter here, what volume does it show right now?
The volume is 642.79 ft³
